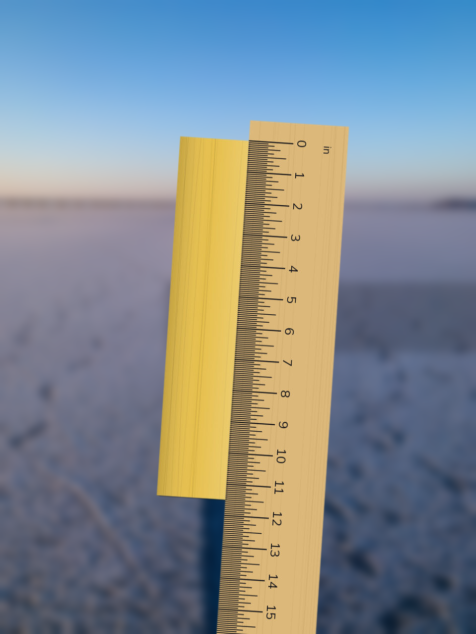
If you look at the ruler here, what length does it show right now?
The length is 11.5 in
